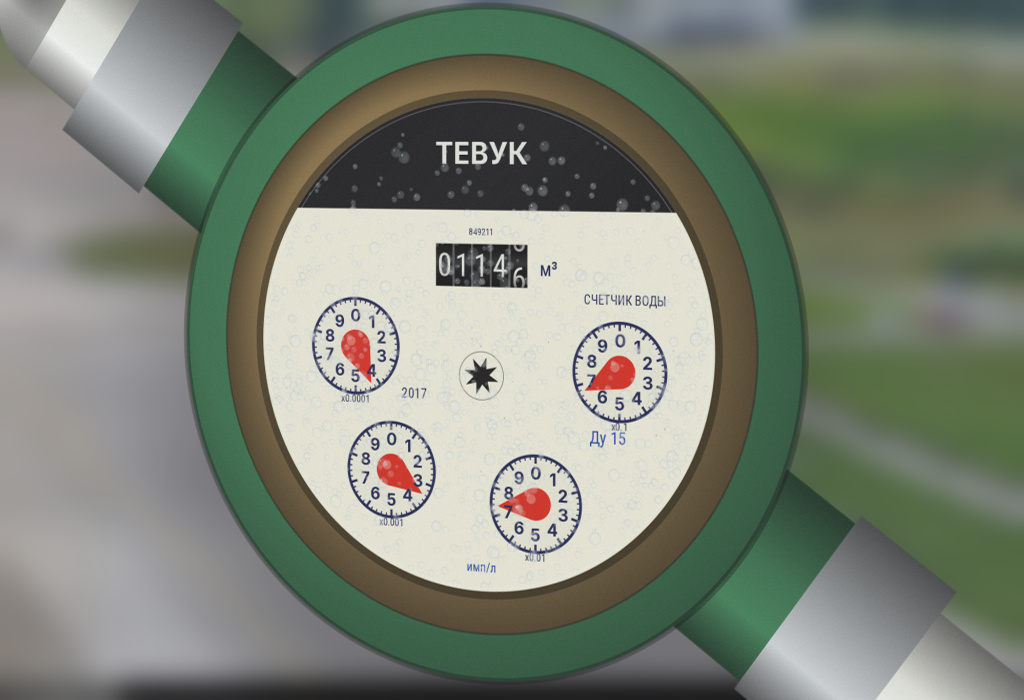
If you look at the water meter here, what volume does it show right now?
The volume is 1145.6734 m³
